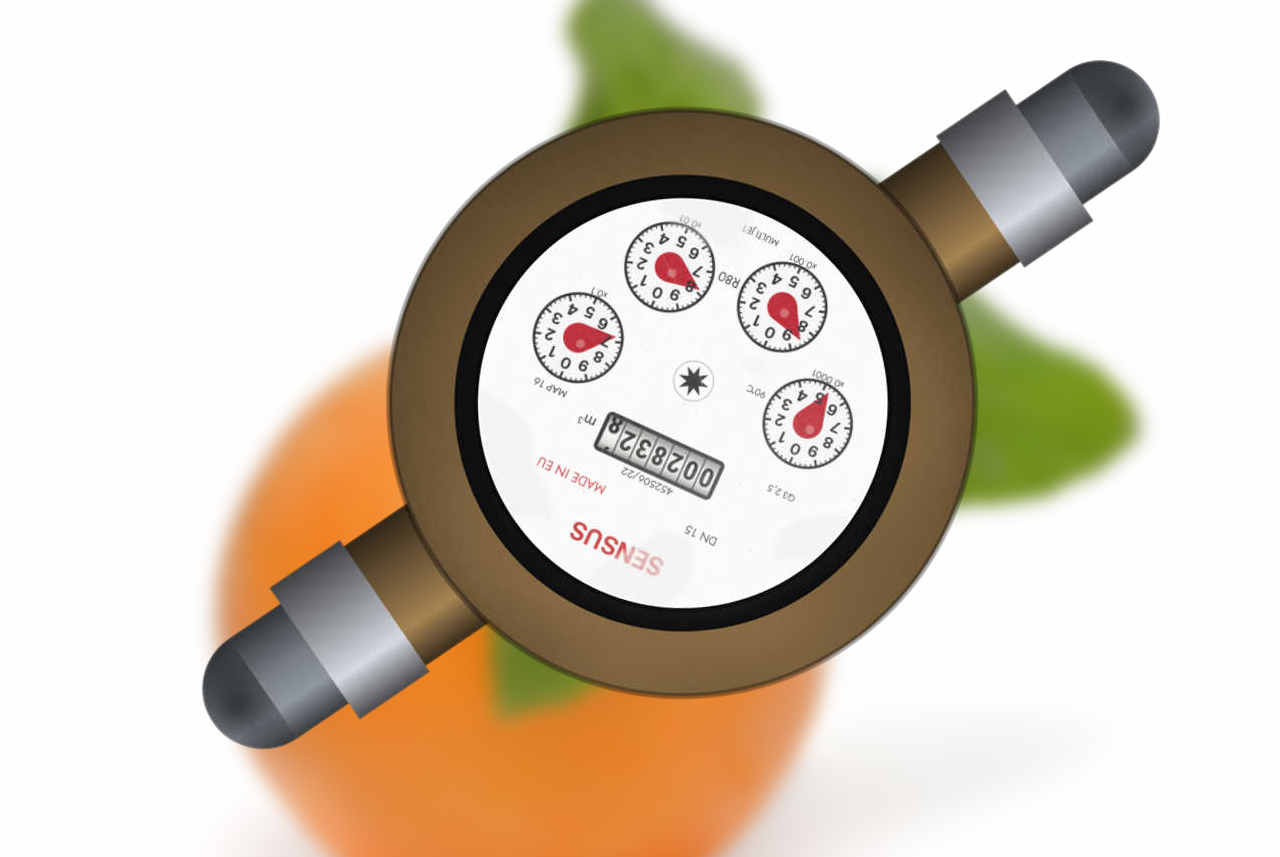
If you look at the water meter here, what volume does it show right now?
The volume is 28327.6785 m³
